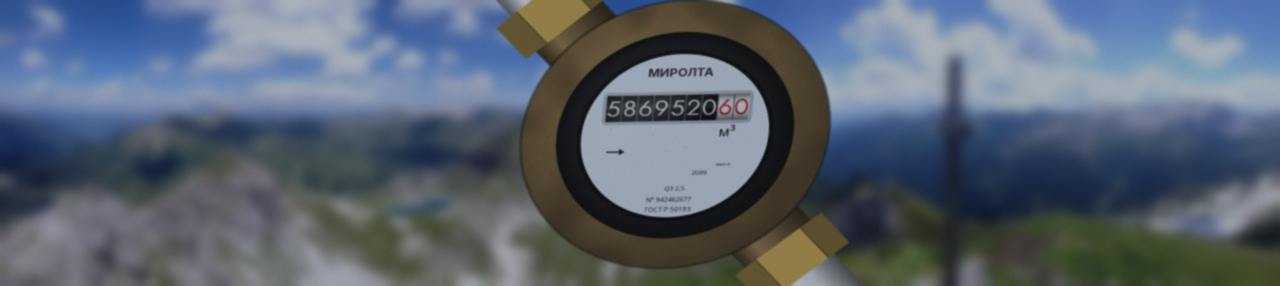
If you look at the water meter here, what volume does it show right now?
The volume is 5869520.60 m³
